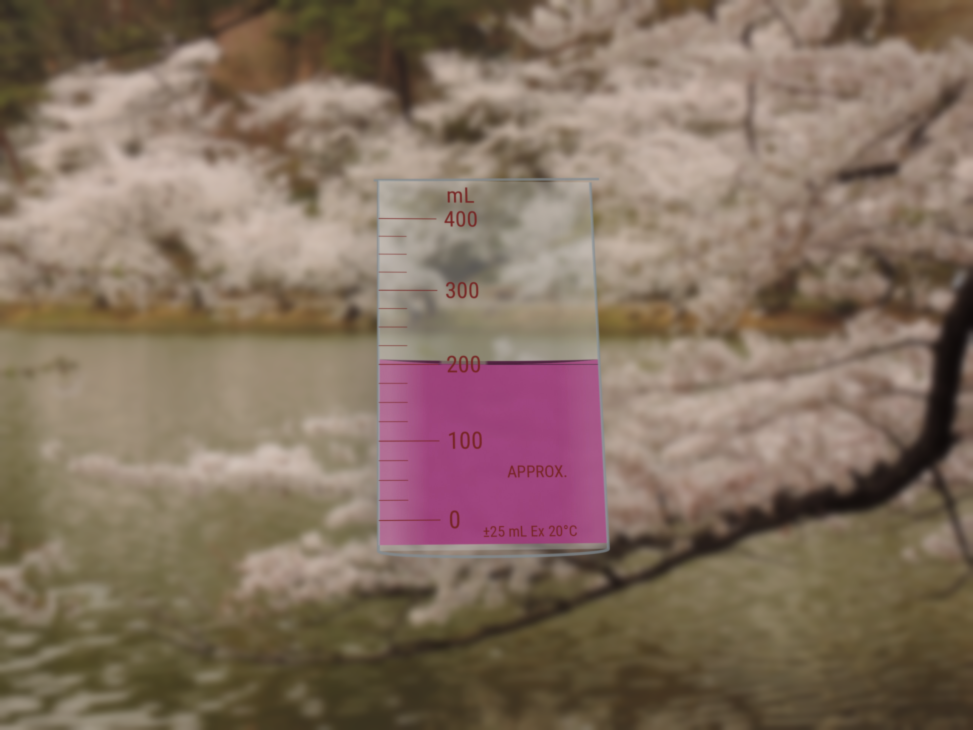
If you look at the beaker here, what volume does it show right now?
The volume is 200 mL
